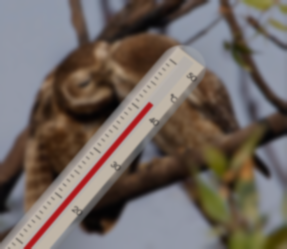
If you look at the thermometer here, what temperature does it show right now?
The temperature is 42 °C
